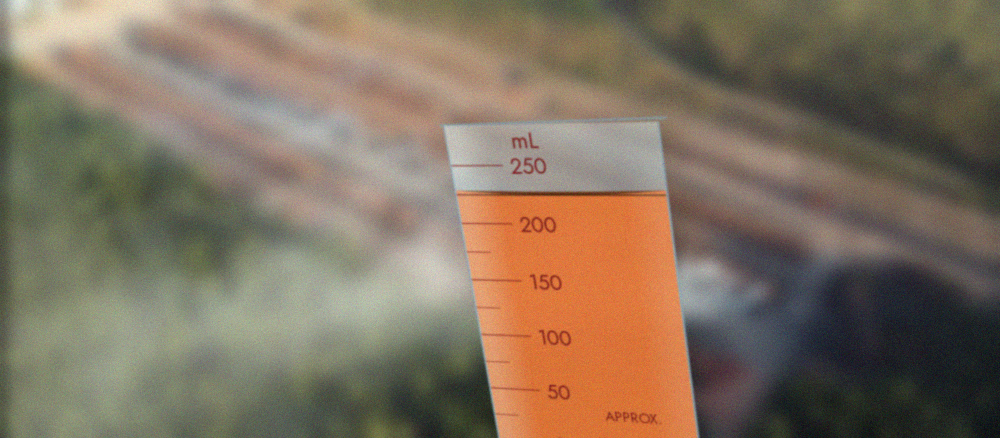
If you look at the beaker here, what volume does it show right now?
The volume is 225 mL
